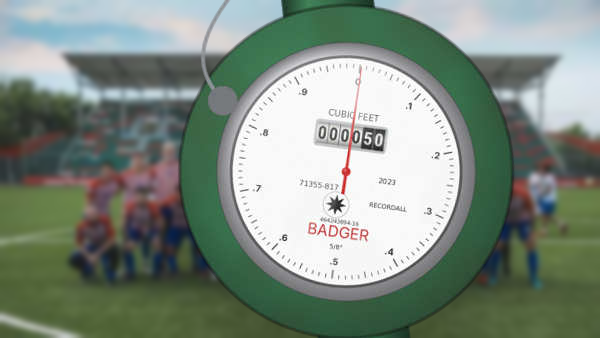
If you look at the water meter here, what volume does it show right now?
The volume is 50.00 ft³
